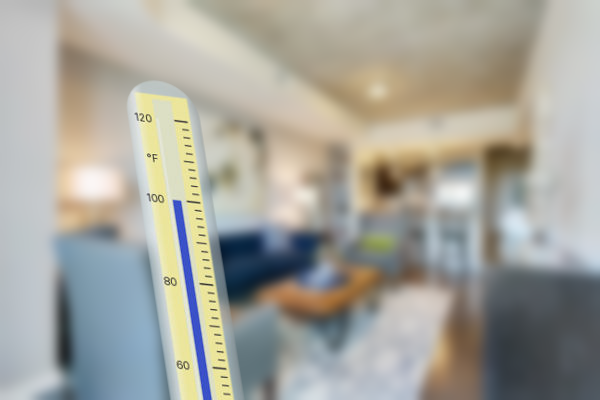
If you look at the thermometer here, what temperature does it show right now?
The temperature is 100 °F
